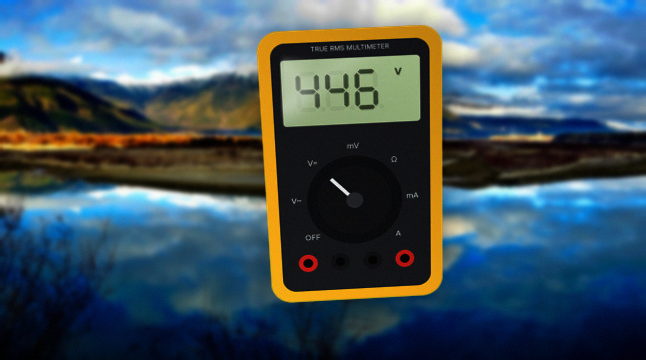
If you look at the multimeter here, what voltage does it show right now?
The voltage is 446 V
